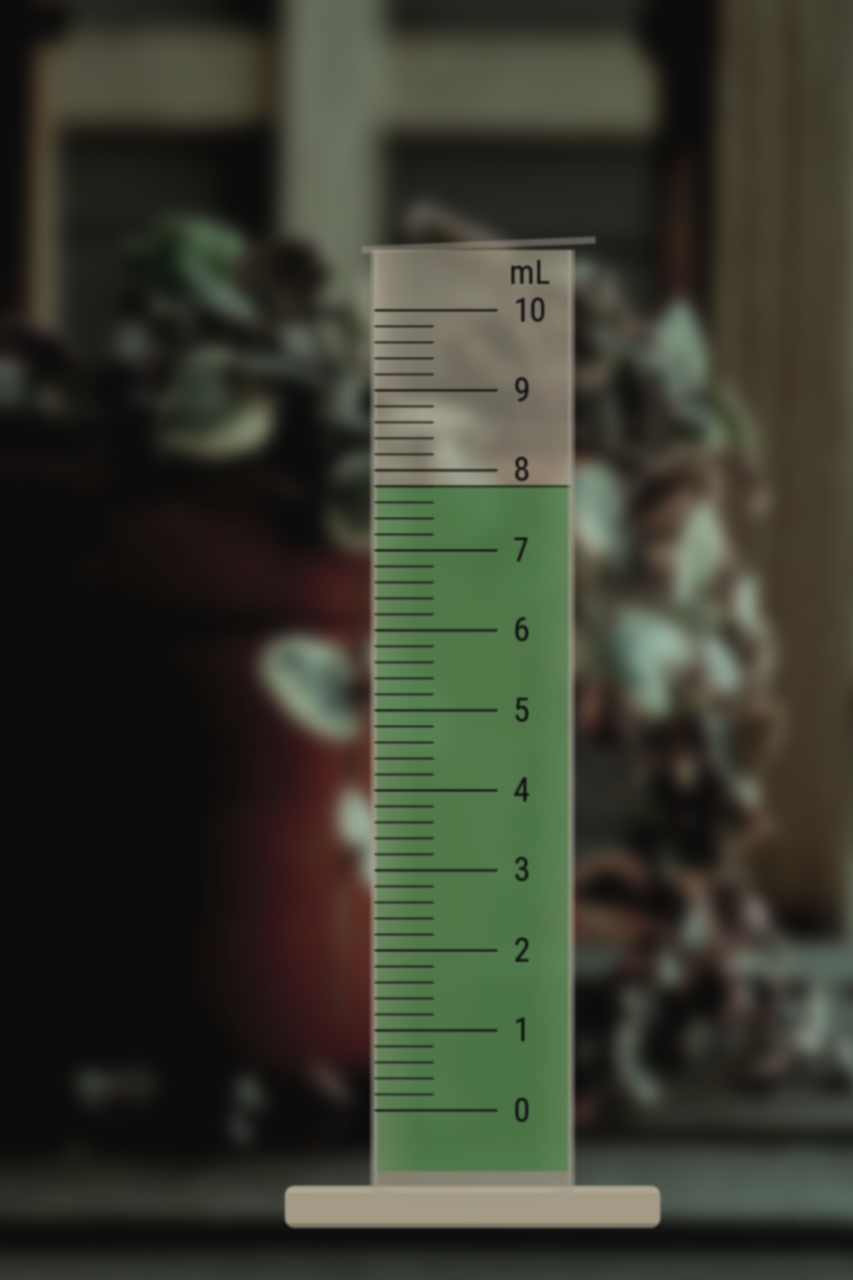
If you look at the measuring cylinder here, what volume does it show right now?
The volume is 7.8 mL
